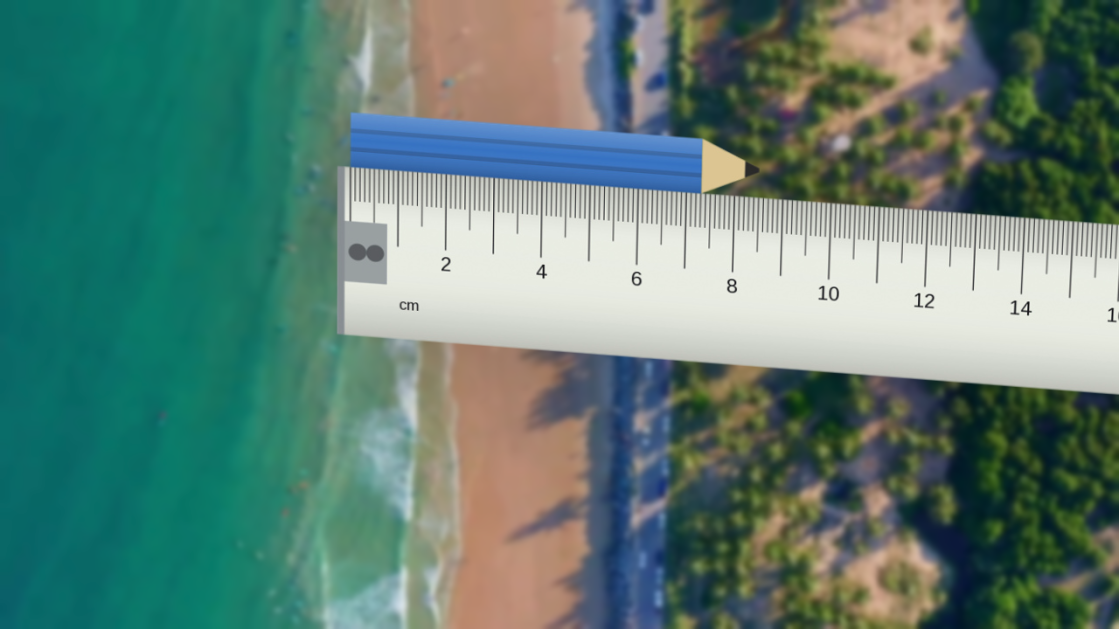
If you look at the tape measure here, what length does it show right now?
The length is 8.5 cm
